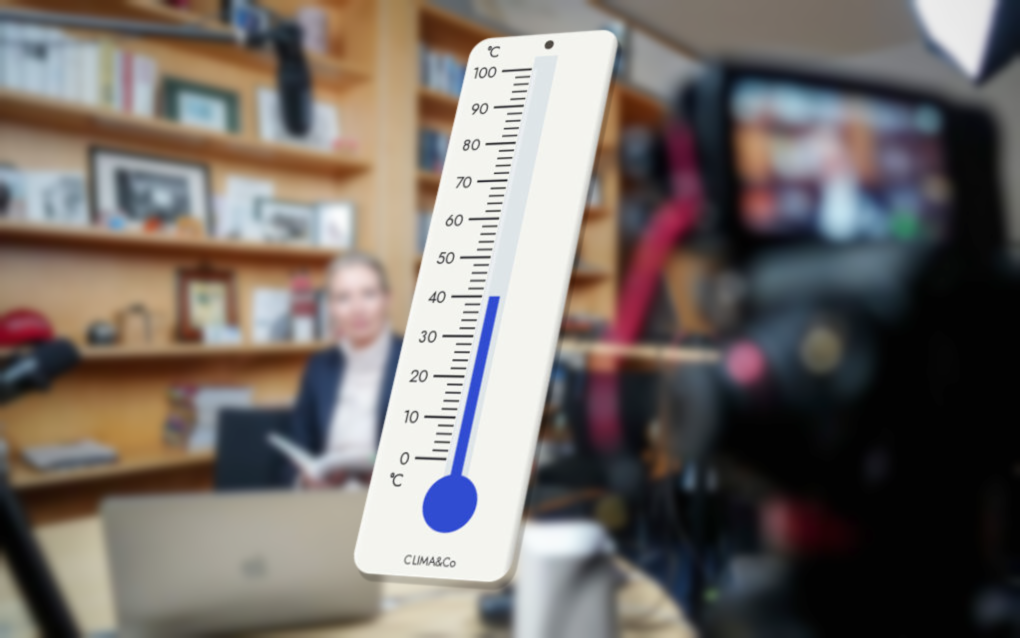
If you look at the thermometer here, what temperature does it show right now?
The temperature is 40 °C
